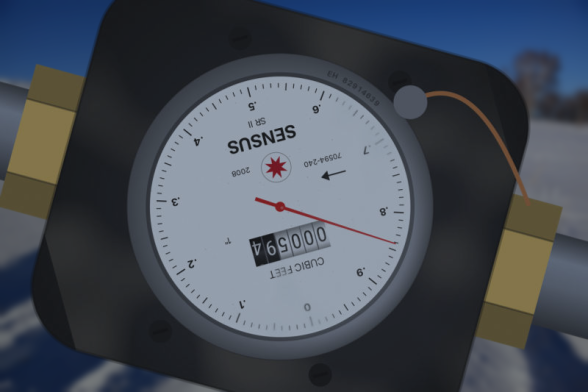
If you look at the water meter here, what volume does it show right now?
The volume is 593.84 ft³
